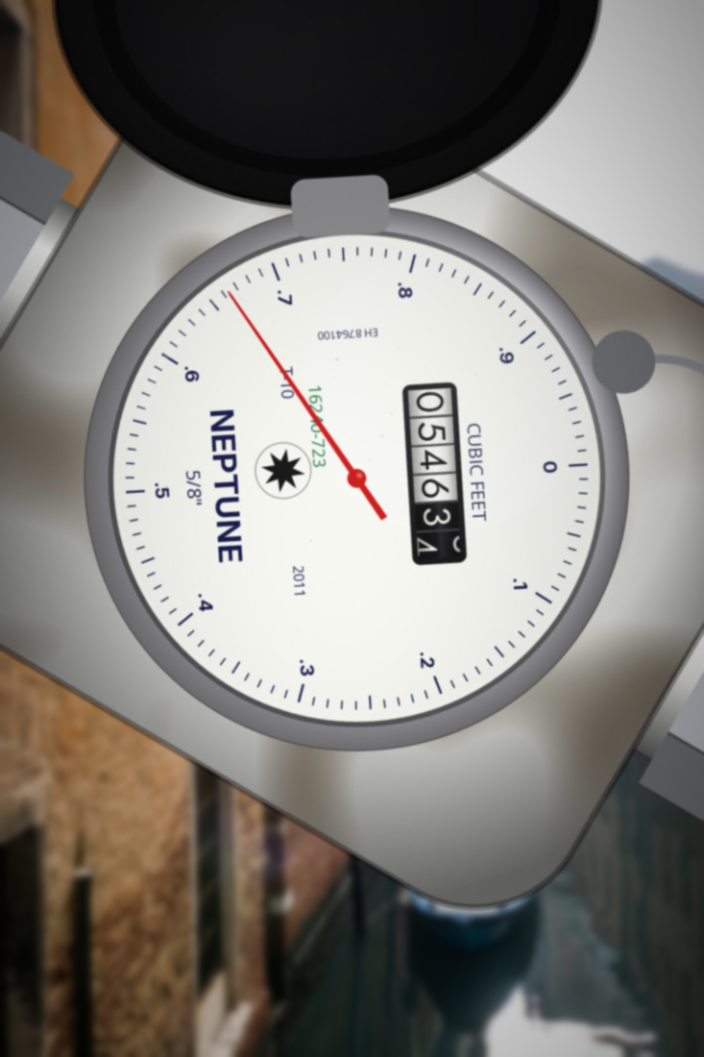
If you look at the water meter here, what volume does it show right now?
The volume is 54633.66 ft³
